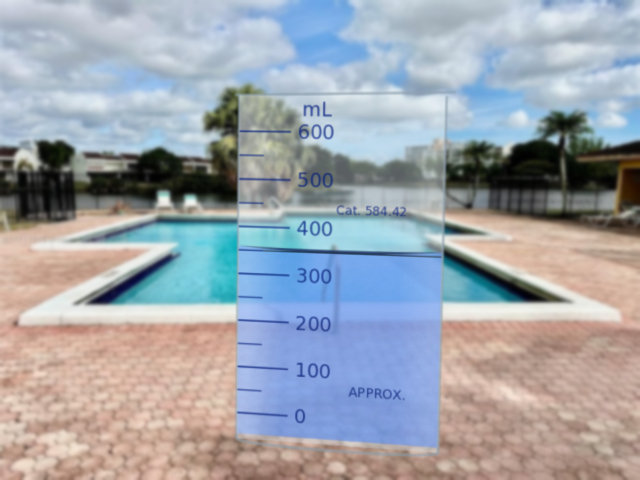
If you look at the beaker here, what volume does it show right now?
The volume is 350 mL
